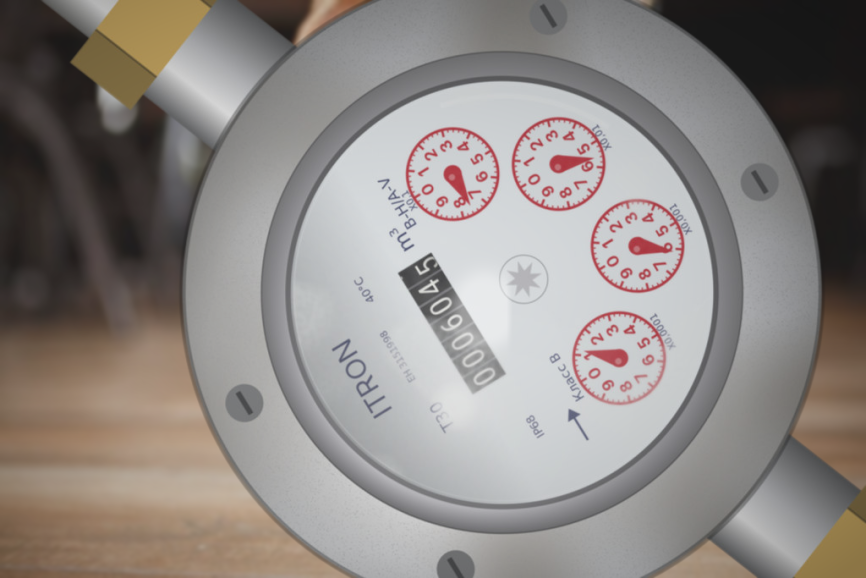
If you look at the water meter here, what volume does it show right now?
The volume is 6044.7561 m³
